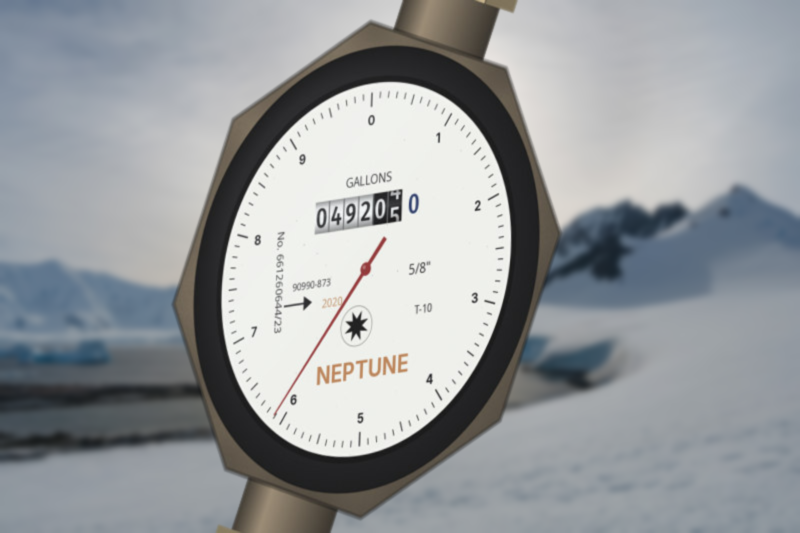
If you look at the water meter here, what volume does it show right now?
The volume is 492046.1 gal
